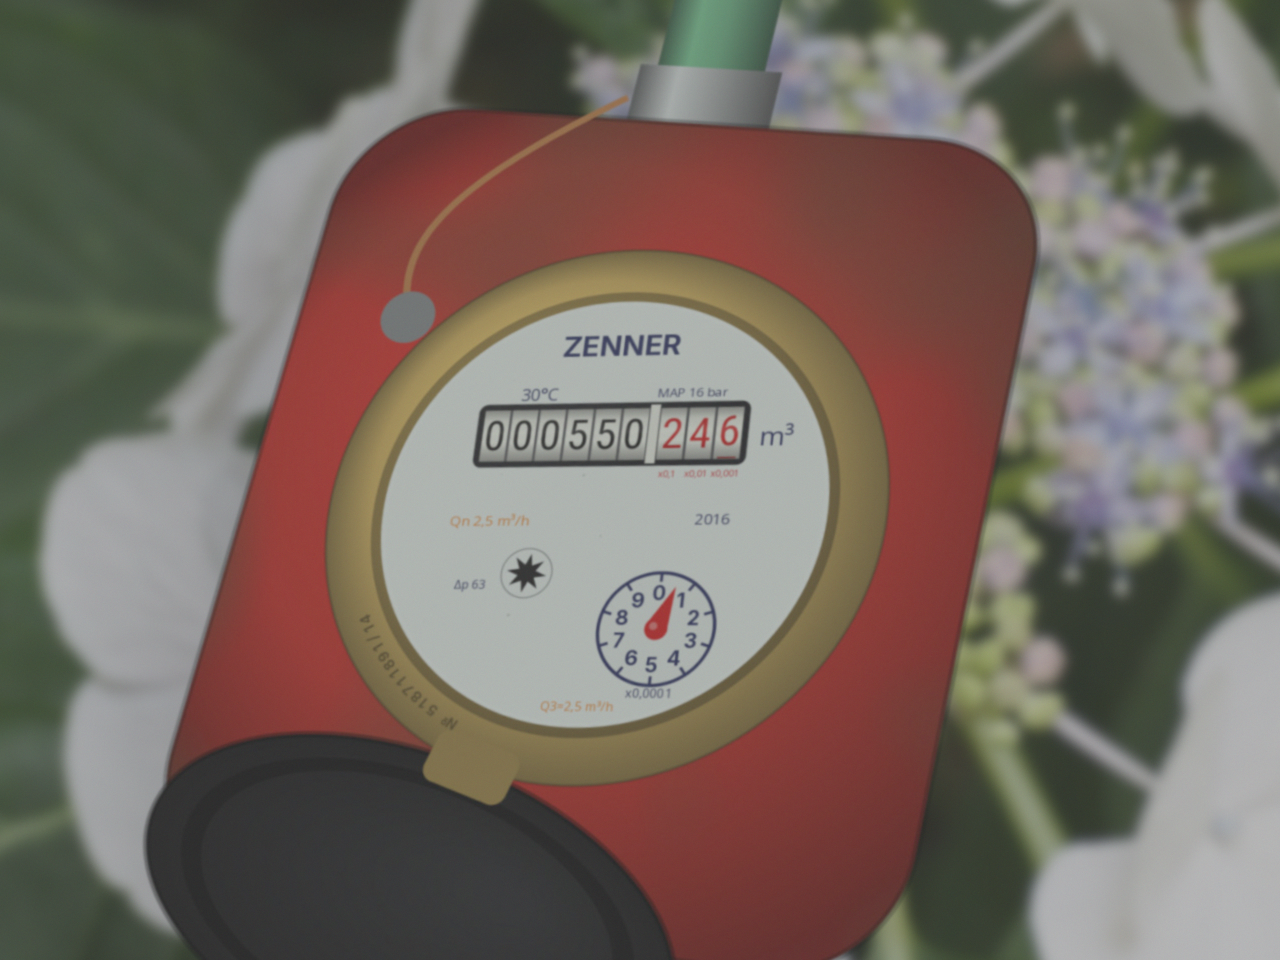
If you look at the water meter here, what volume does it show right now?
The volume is 550.2460 m³
